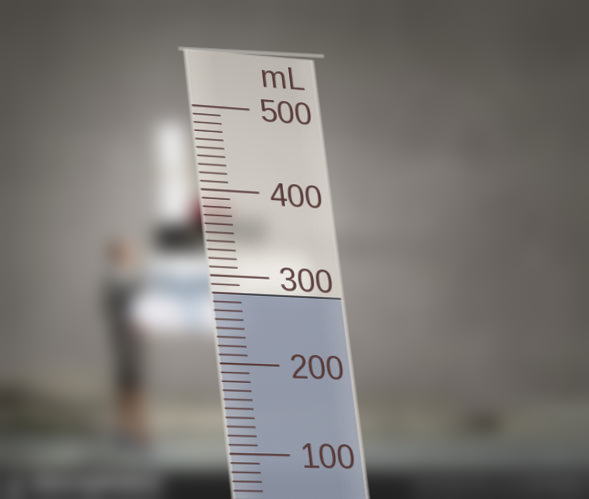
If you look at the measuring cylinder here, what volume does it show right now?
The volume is 280 mL
